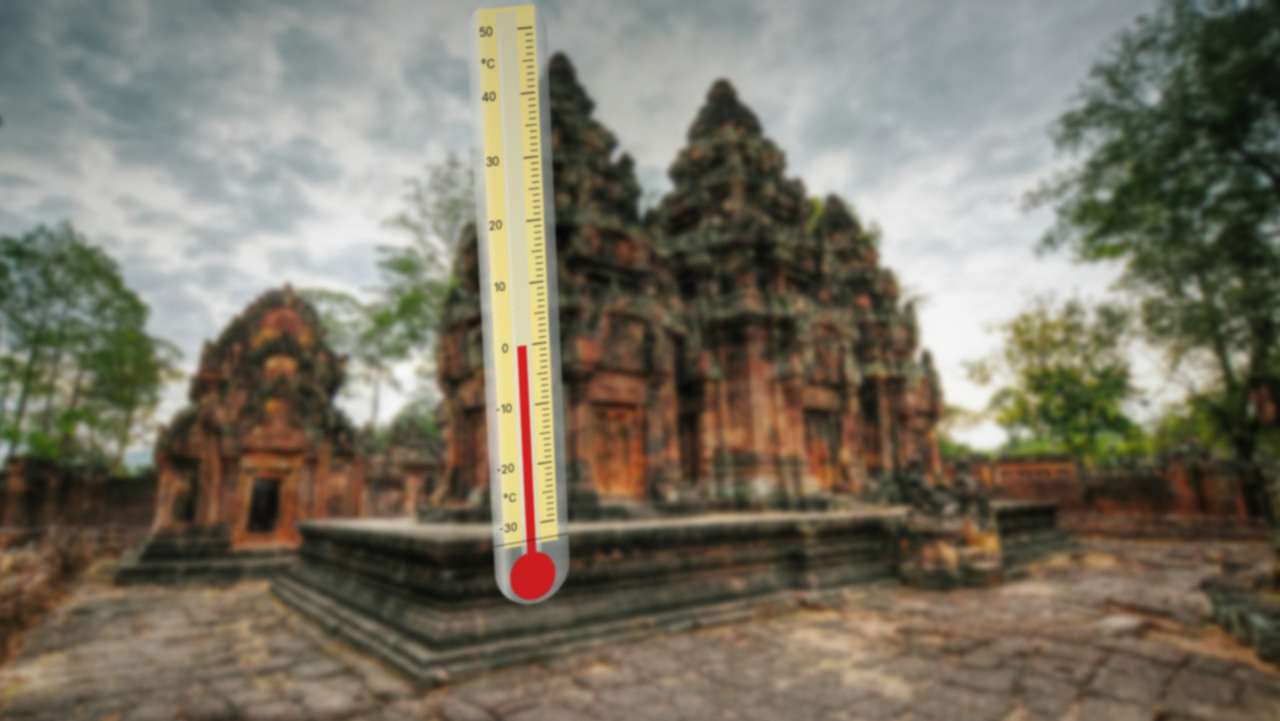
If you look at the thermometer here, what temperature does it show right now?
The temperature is 0 °C
